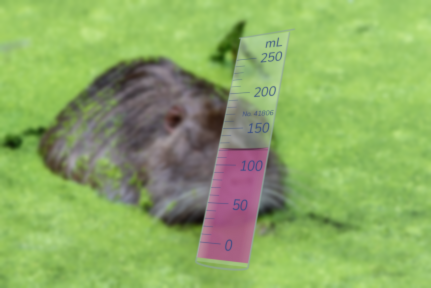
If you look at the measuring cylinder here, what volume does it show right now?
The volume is 120 mL
